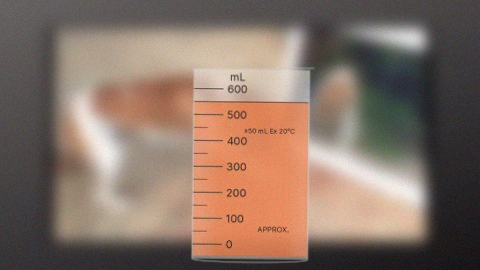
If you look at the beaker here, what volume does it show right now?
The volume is 550 mL
